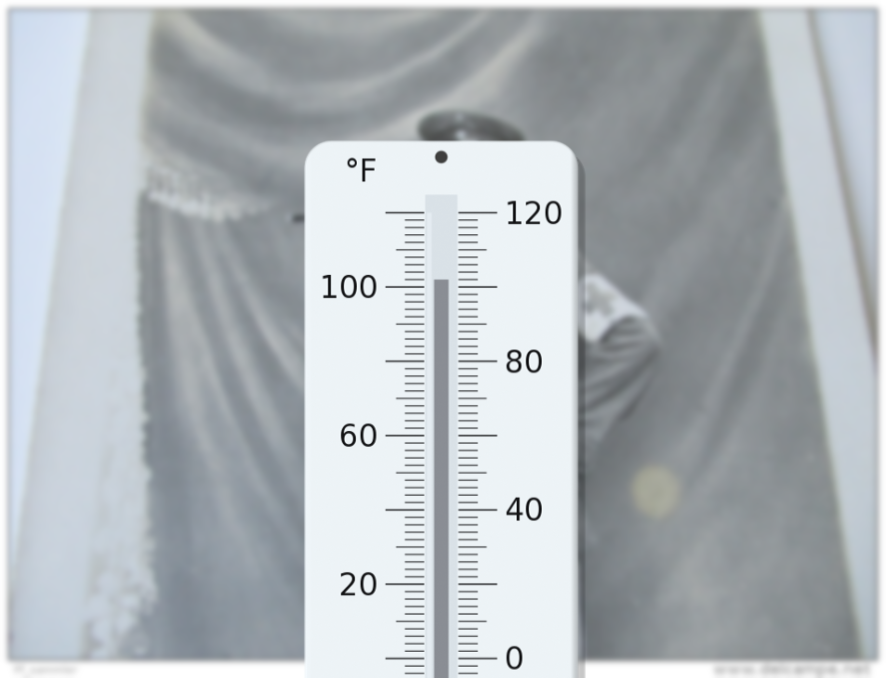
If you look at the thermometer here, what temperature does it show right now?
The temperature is 102 °F
